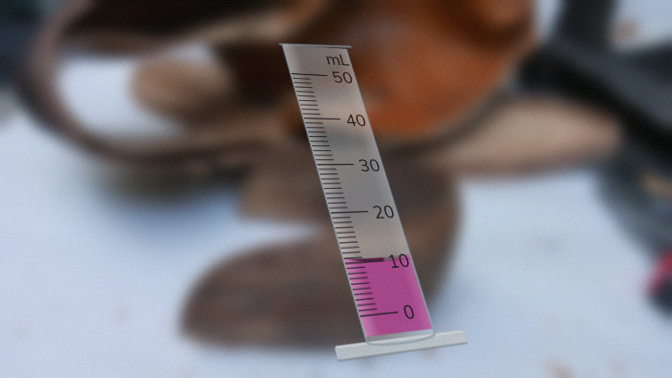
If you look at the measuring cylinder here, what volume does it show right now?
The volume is 10 mL
